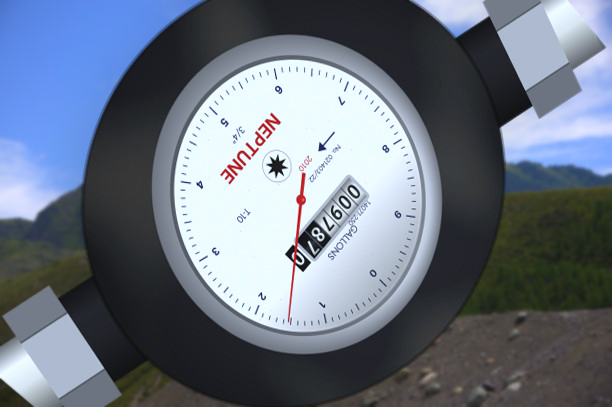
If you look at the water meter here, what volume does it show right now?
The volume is 97871.5 gal
